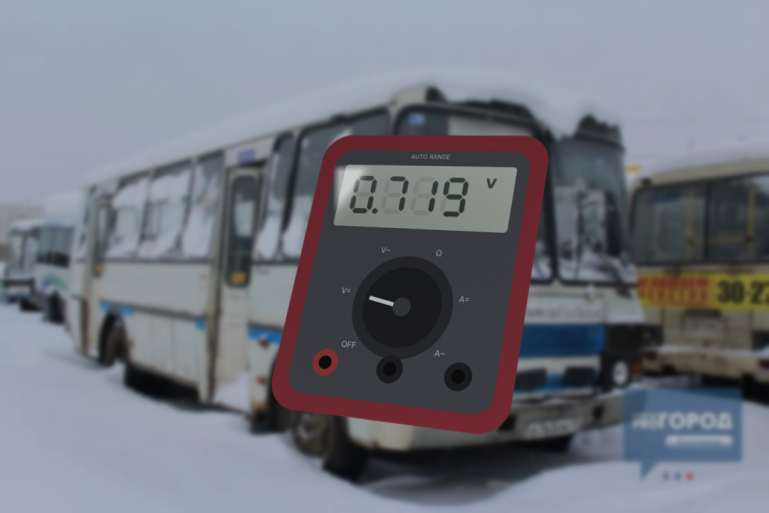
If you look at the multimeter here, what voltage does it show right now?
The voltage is 0.719 V
